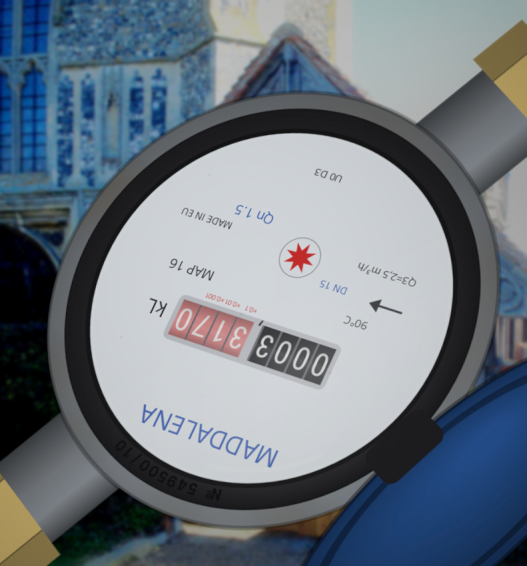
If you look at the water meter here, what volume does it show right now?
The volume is 3.3170 kL
